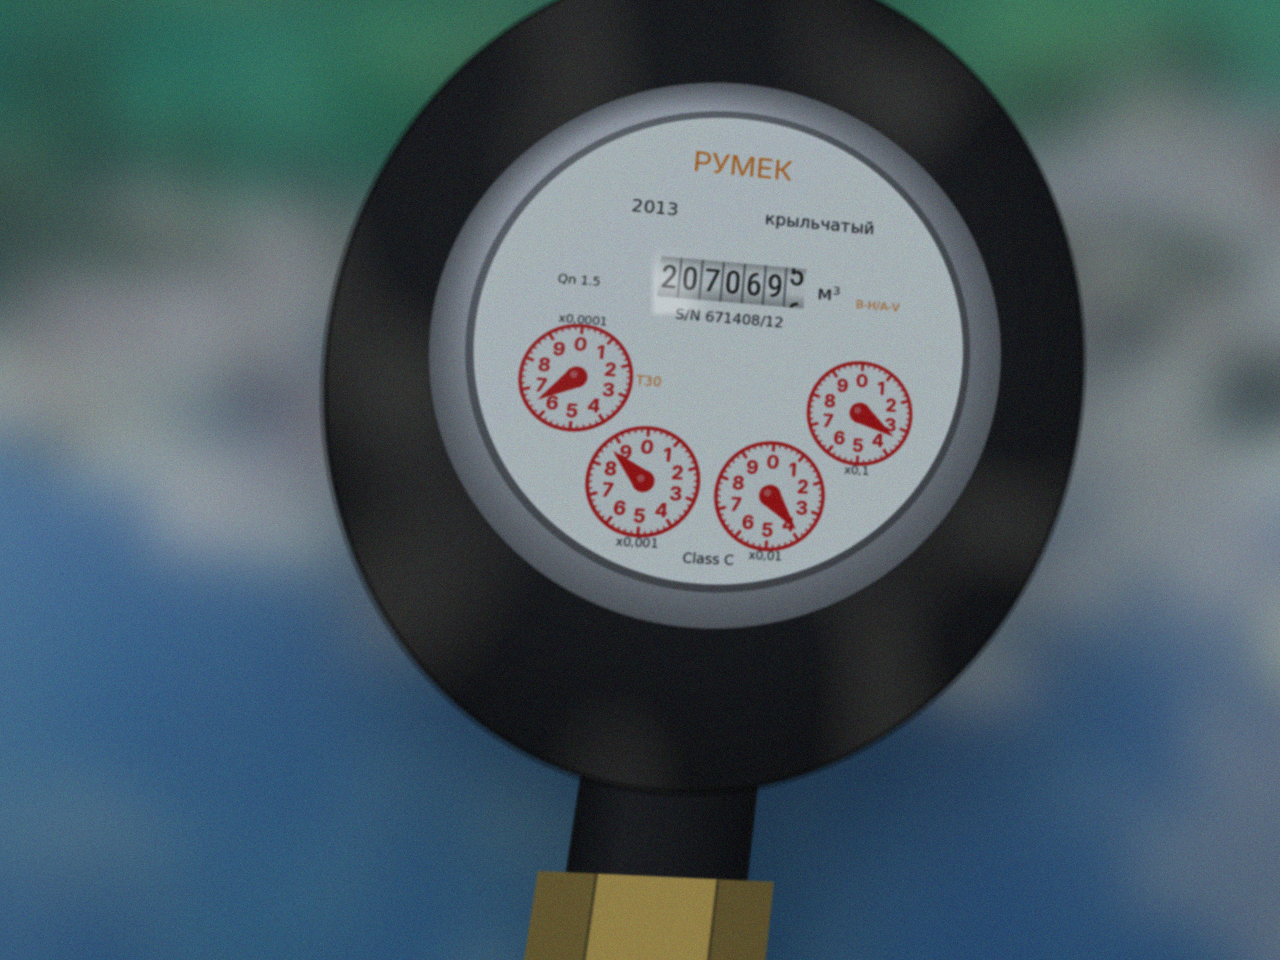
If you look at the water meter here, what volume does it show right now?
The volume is 2070695.3386 m³
